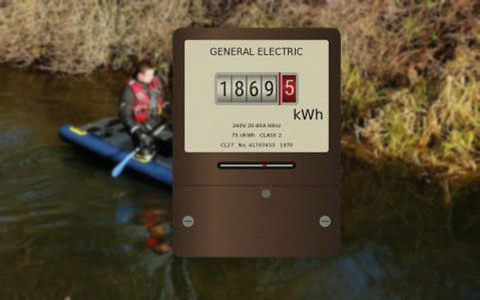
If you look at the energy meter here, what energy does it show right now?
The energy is 1869.5 kWh
